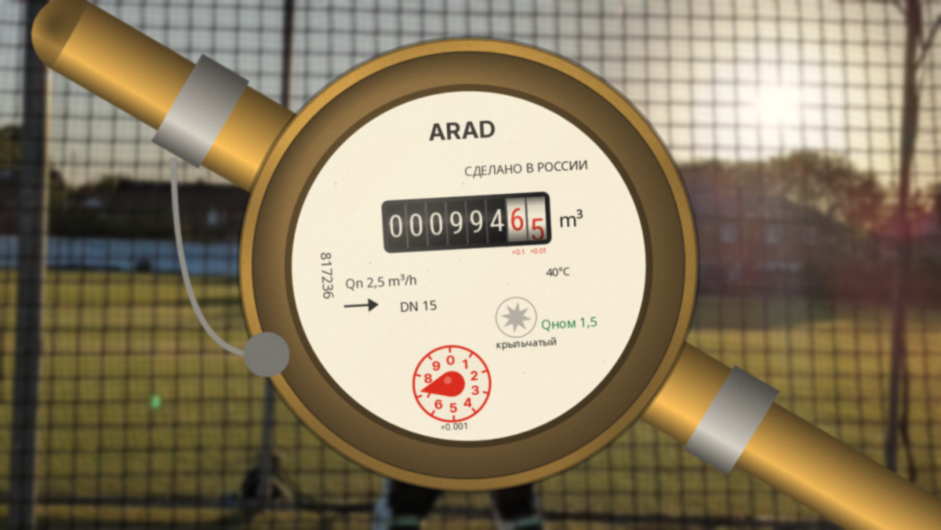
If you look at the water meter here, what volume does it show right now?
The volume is 994.647 m³
